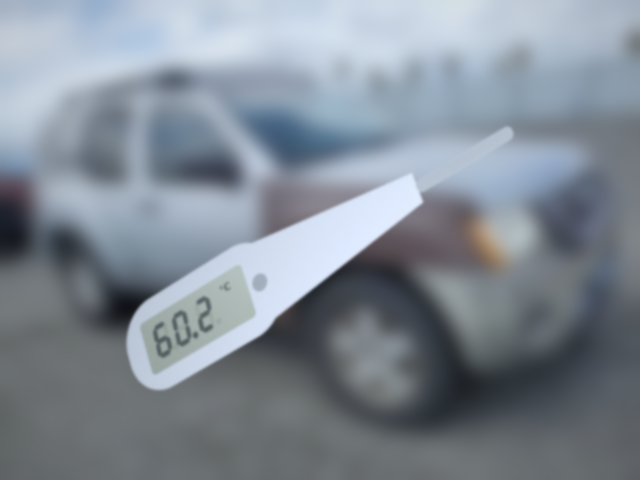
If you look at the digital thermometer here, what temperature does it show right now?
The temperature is 60.2 °C
